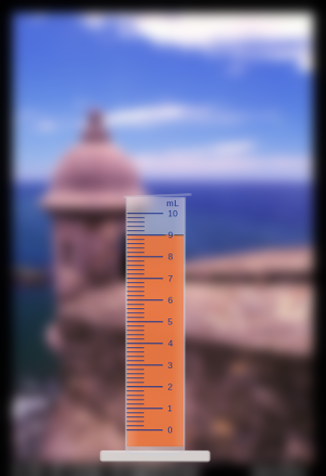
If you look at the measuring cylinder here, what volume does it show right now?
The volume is 9 mL
